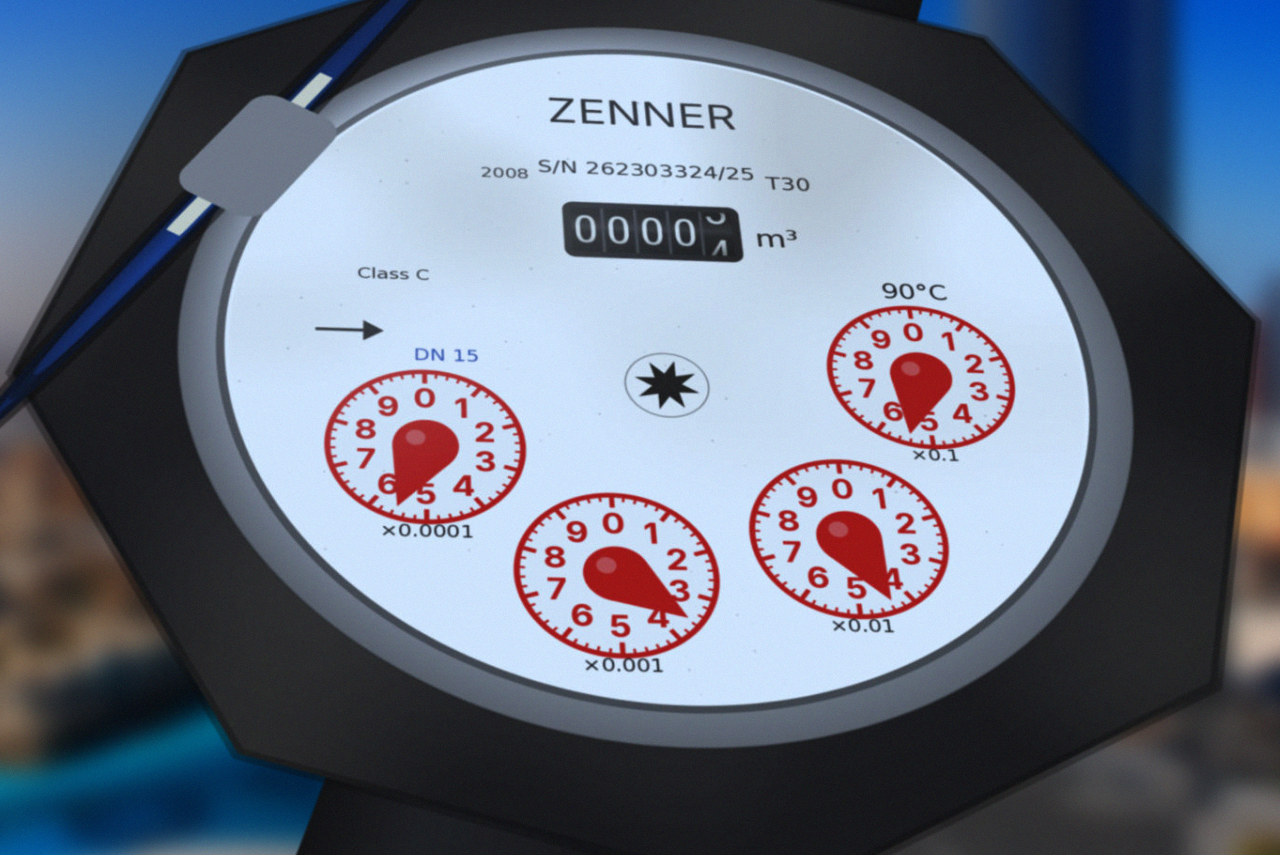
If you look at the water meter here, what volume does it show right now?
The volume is 3.5435 m³
